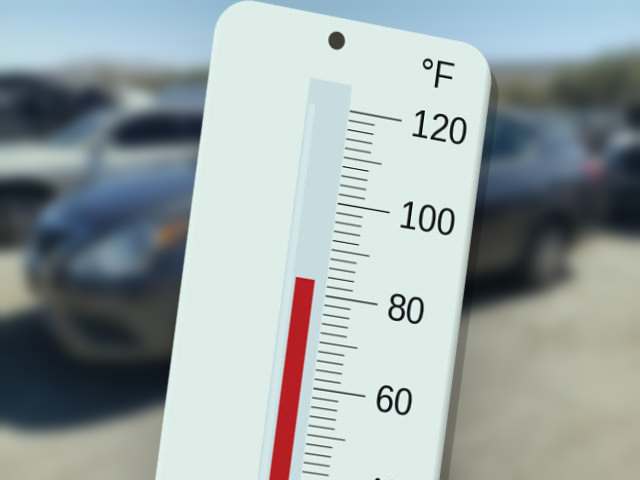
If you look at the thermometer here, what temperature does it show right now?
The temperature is 83 °F
